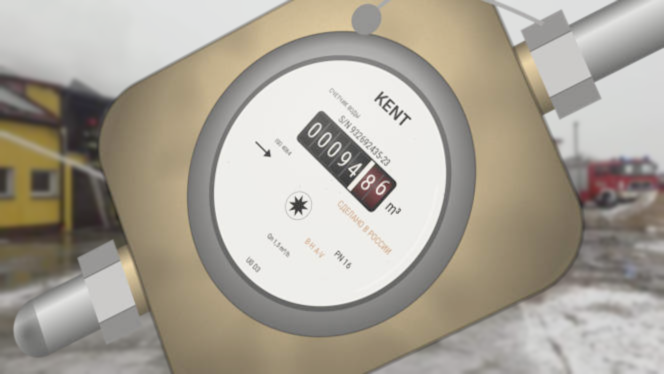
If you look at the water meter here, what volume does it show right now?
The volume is 94.86 m³
